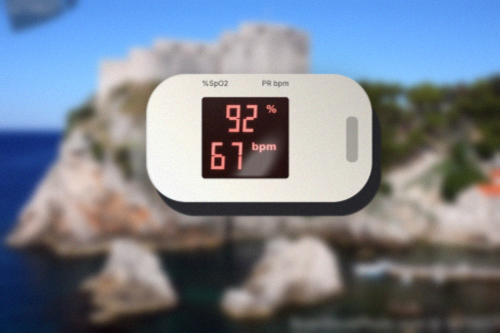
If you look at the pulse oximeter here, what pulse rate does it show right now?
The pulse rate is 67 bpm
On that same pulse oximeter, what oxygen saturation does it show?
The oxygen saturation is 92 %
